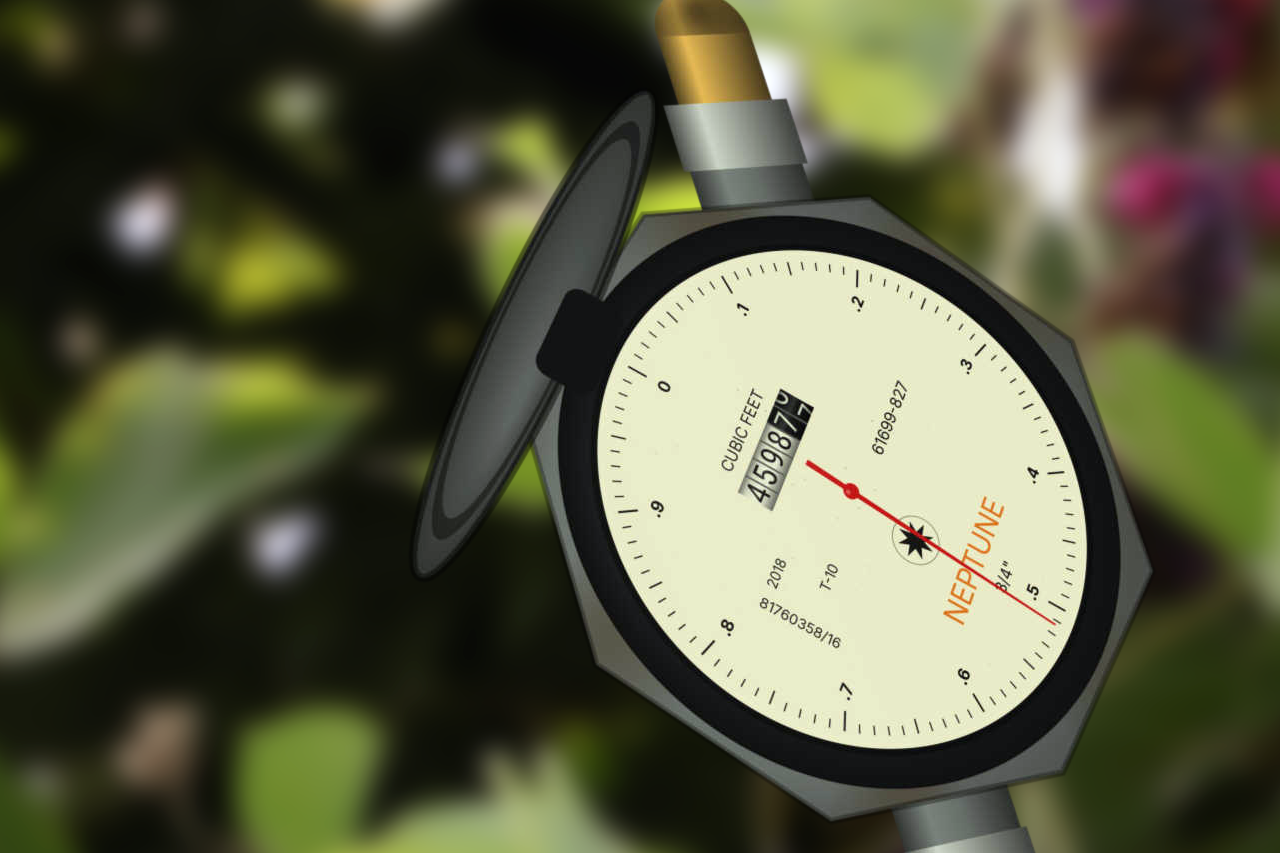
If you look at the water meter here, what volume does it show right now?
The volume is 459876.51 ft³
